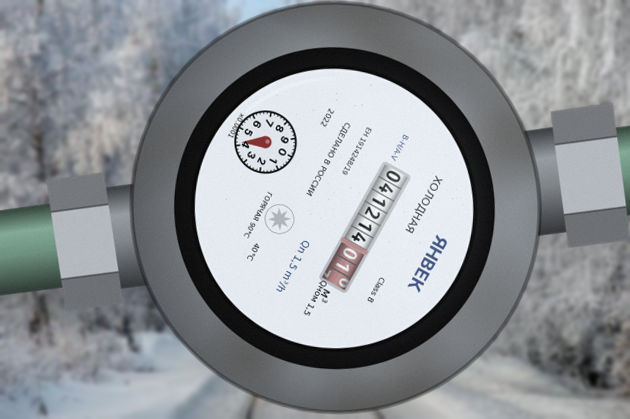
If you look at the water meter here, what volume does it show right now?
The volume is 41214.0164 m³
